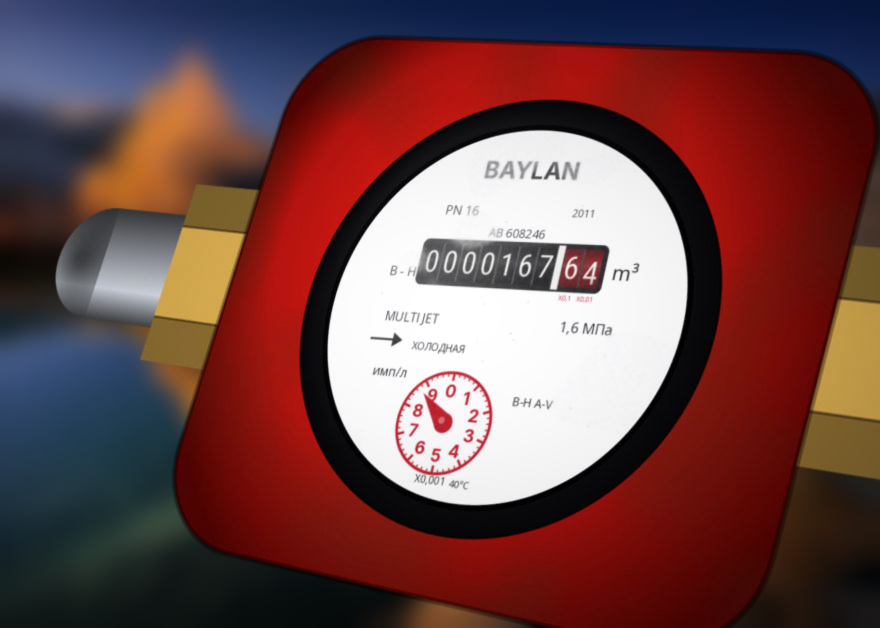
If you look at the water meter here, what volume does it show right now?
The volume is 167.638 m³
